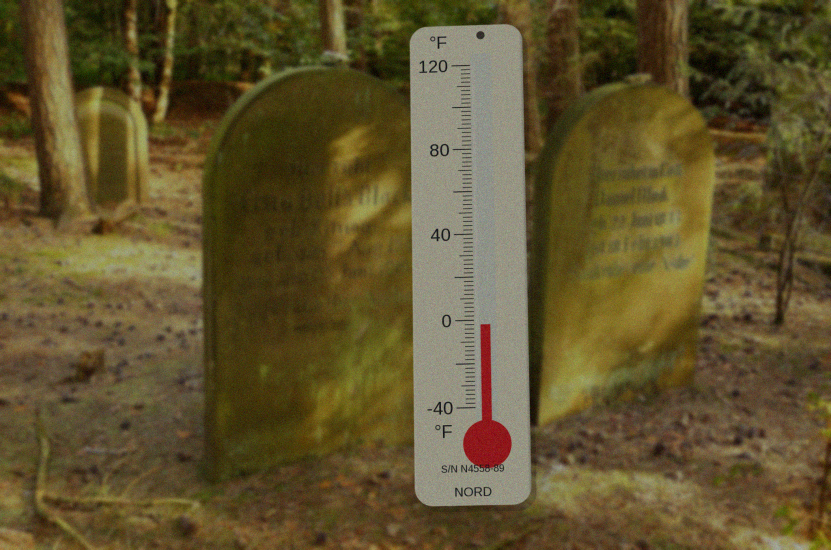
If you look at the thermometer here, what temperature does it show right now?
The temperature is -2 °F
